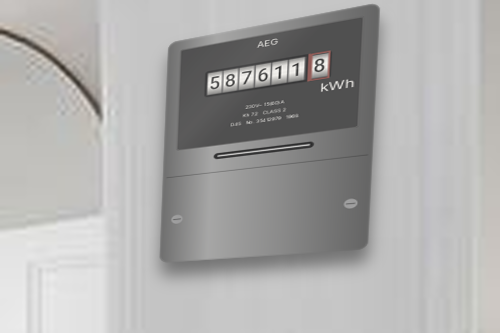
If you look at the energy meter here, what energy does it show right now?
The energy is 587611.8 kWh
